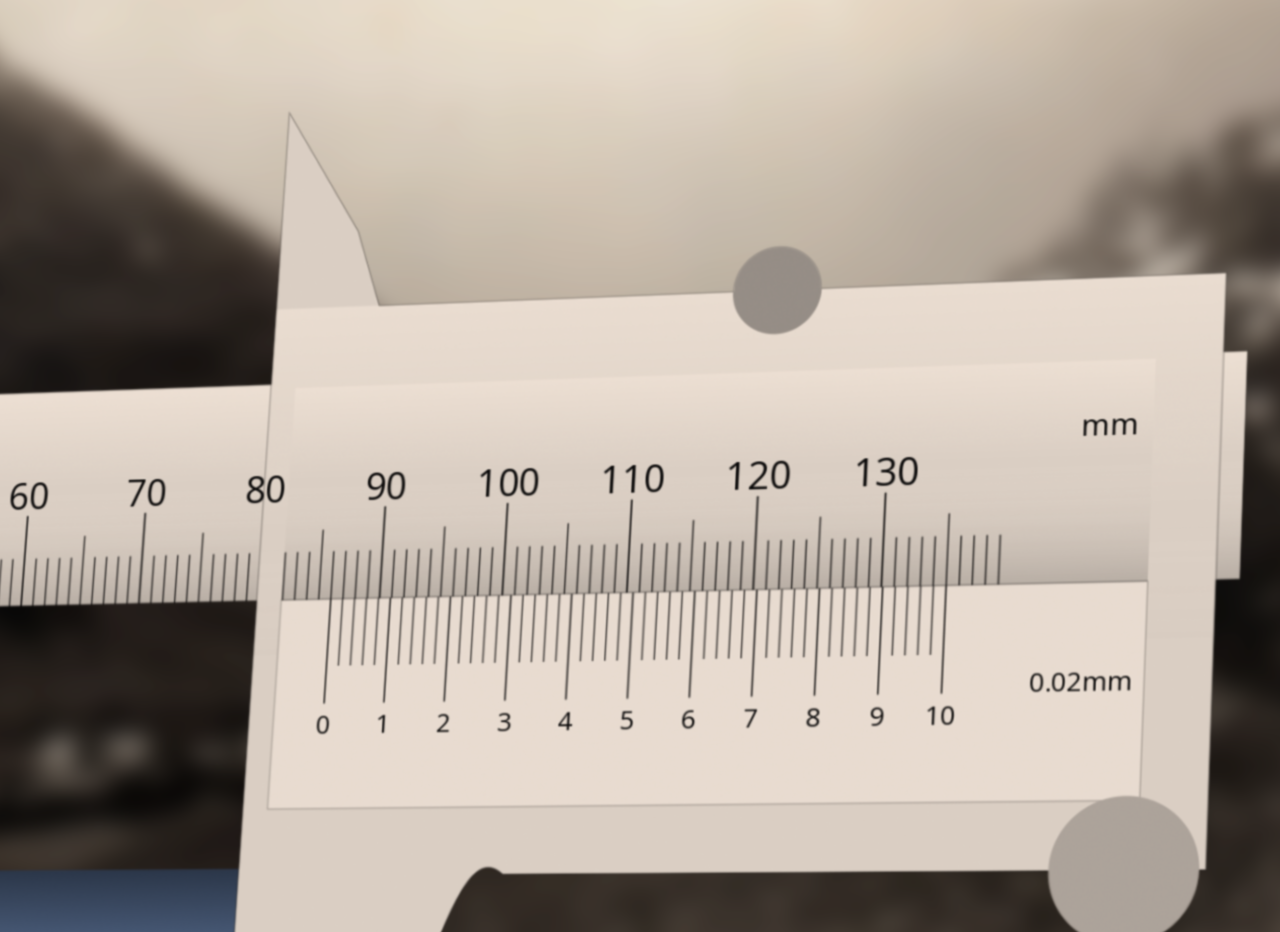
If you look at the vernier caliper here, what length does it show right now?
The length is 86.0 mm
